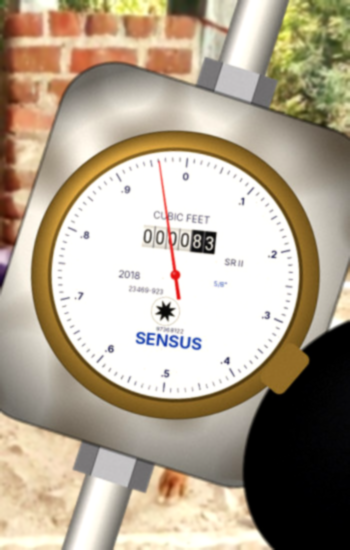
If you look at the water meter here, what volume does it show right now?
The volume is 82.96 ft³
